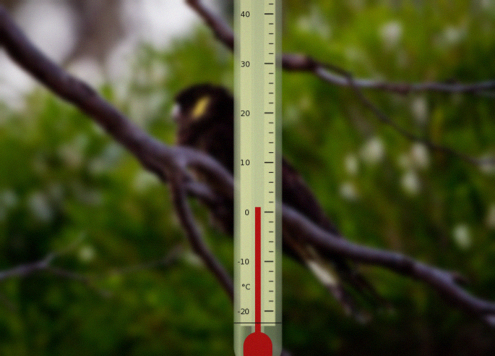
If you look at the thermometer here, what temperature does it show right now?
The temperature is 1 °C
